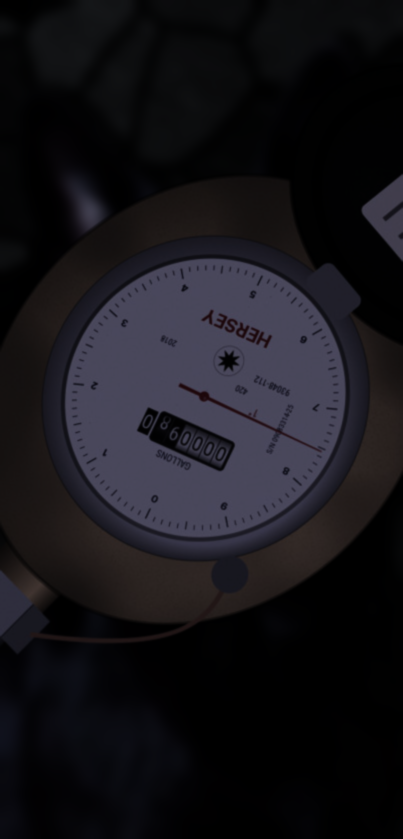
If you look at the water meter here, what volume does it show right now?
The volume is 977.5 gal
